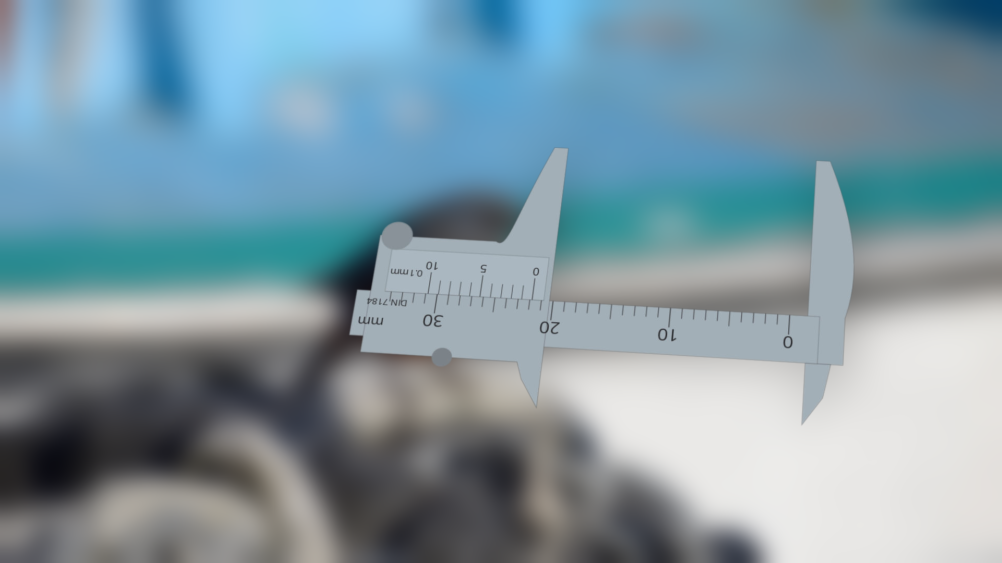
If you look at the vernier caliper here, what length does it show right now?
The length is 21.8 mm
